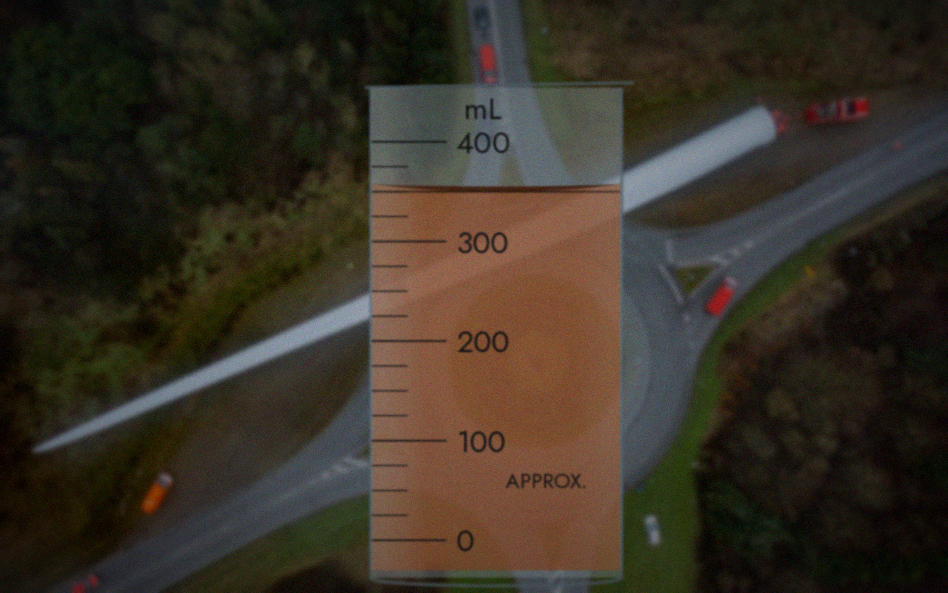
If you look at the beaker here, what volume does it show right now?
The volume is 350 mL
